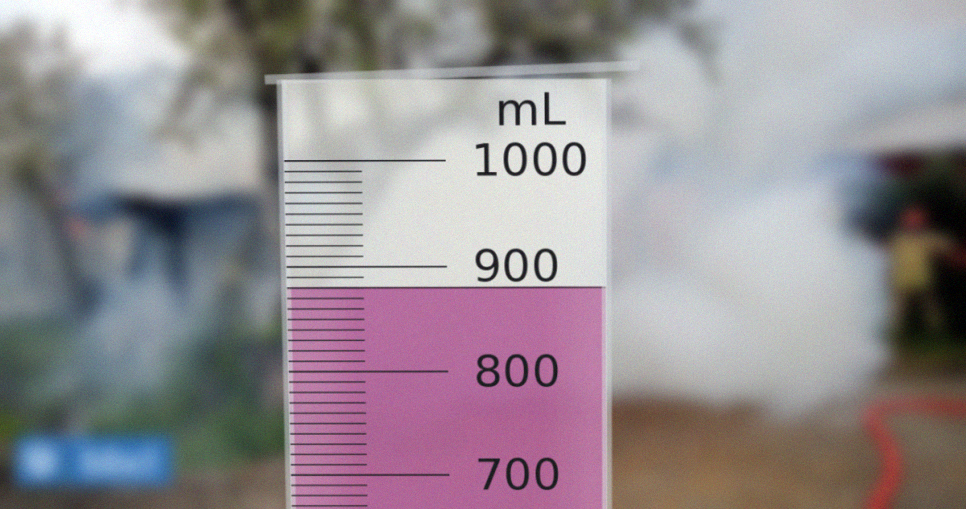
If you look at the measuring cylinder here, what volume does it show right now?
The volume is 880 mL
